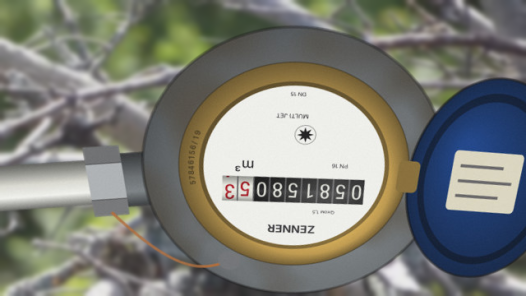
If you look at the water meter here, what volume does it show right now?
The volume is 581580.53 m³
